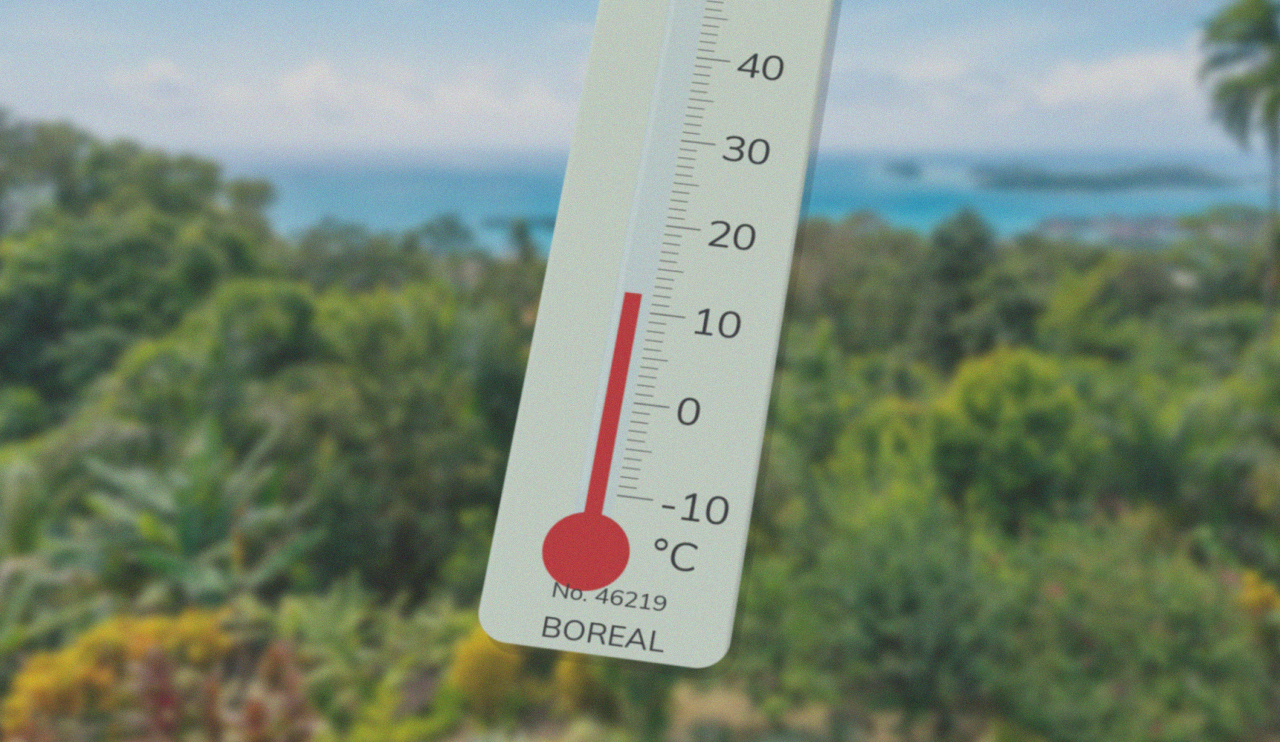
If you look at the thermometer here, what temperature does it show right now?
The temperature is 12 °C
